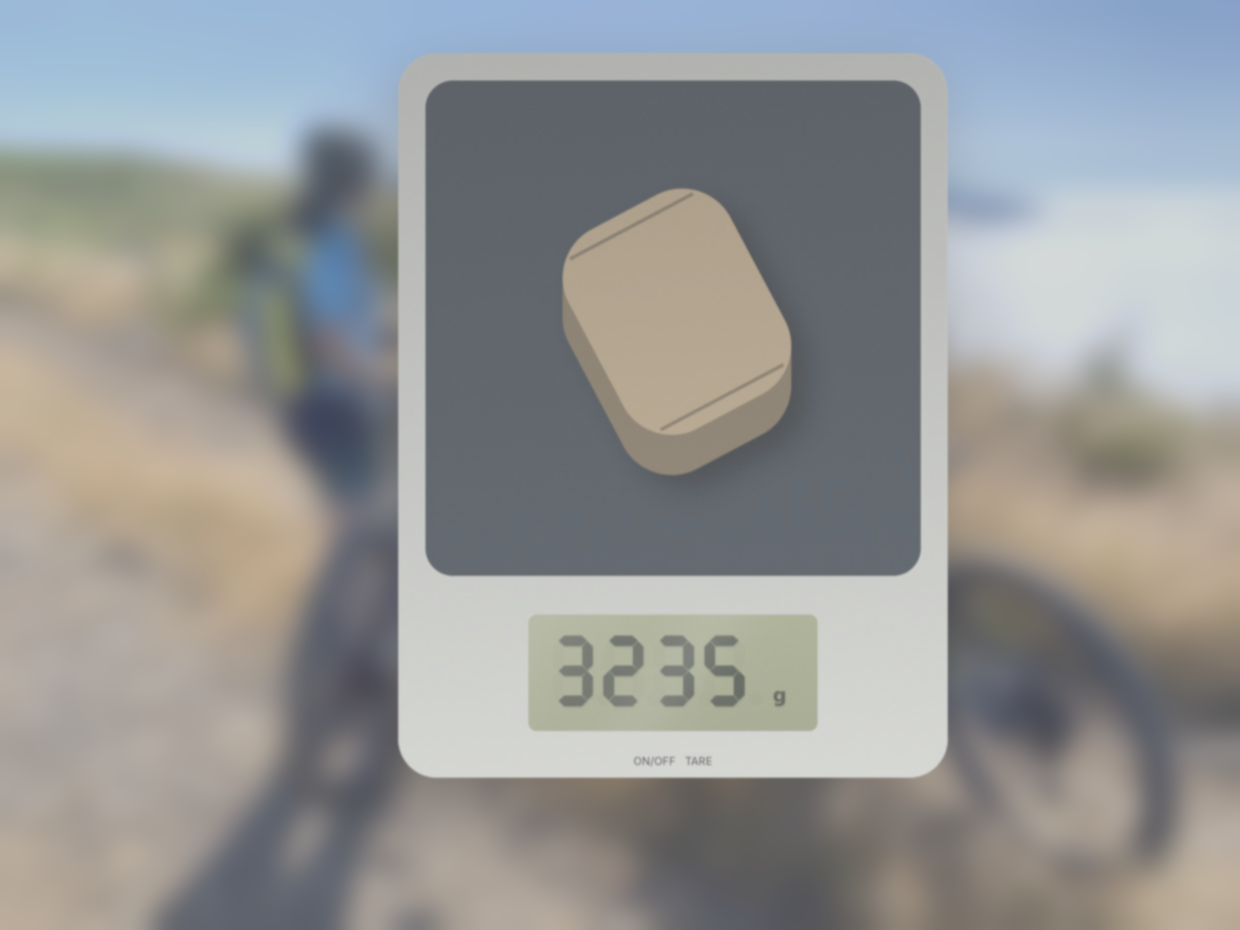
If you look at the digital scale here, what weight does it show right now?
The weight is 3235 g
